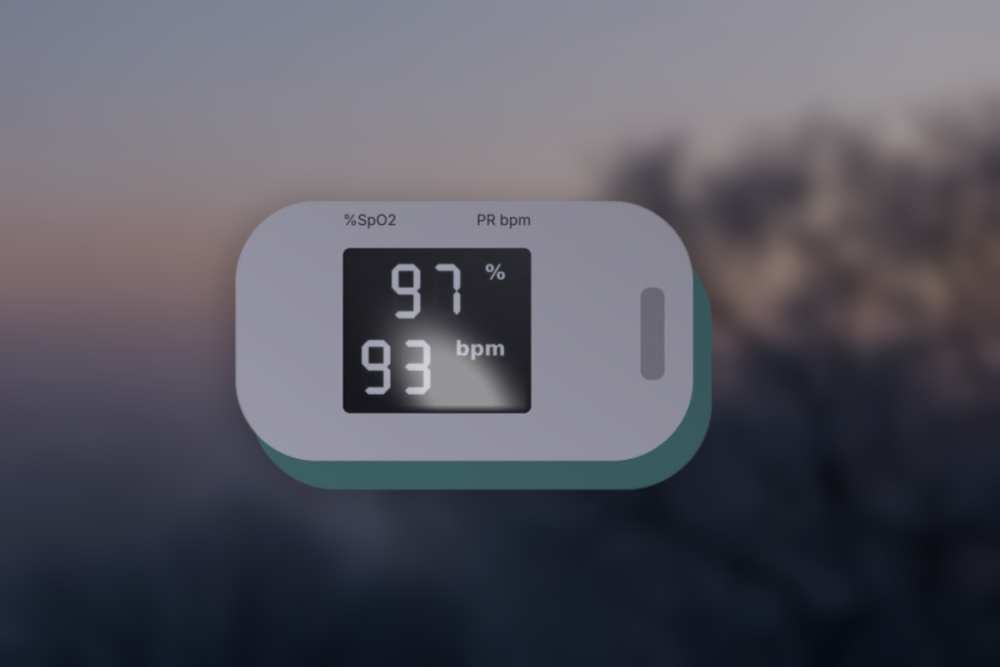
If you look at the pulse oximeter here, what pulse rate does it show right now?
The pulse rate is 93 bpm
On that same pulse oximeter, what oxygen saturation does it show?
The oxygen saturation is 97 %
